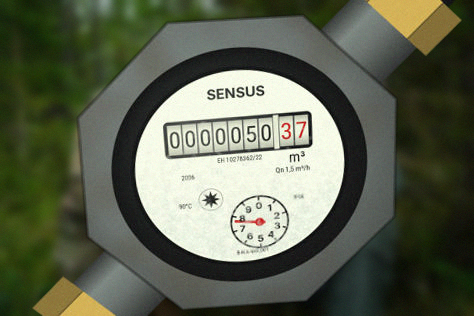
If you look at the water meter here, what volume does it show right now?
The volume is 50.377 m³
